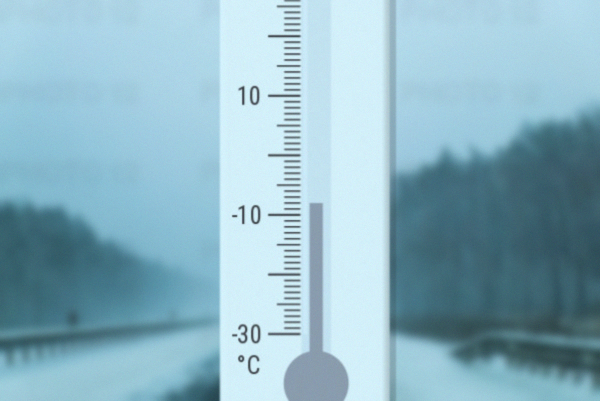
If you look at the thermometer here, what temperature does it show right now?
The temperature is -8 °C
